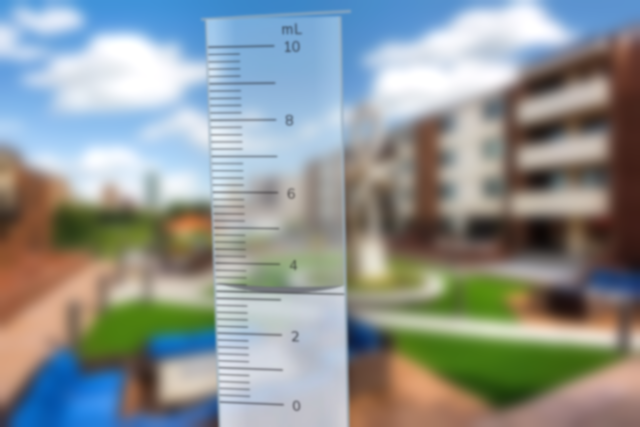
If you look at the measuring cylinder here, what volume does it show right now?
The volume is 3.2 mL
